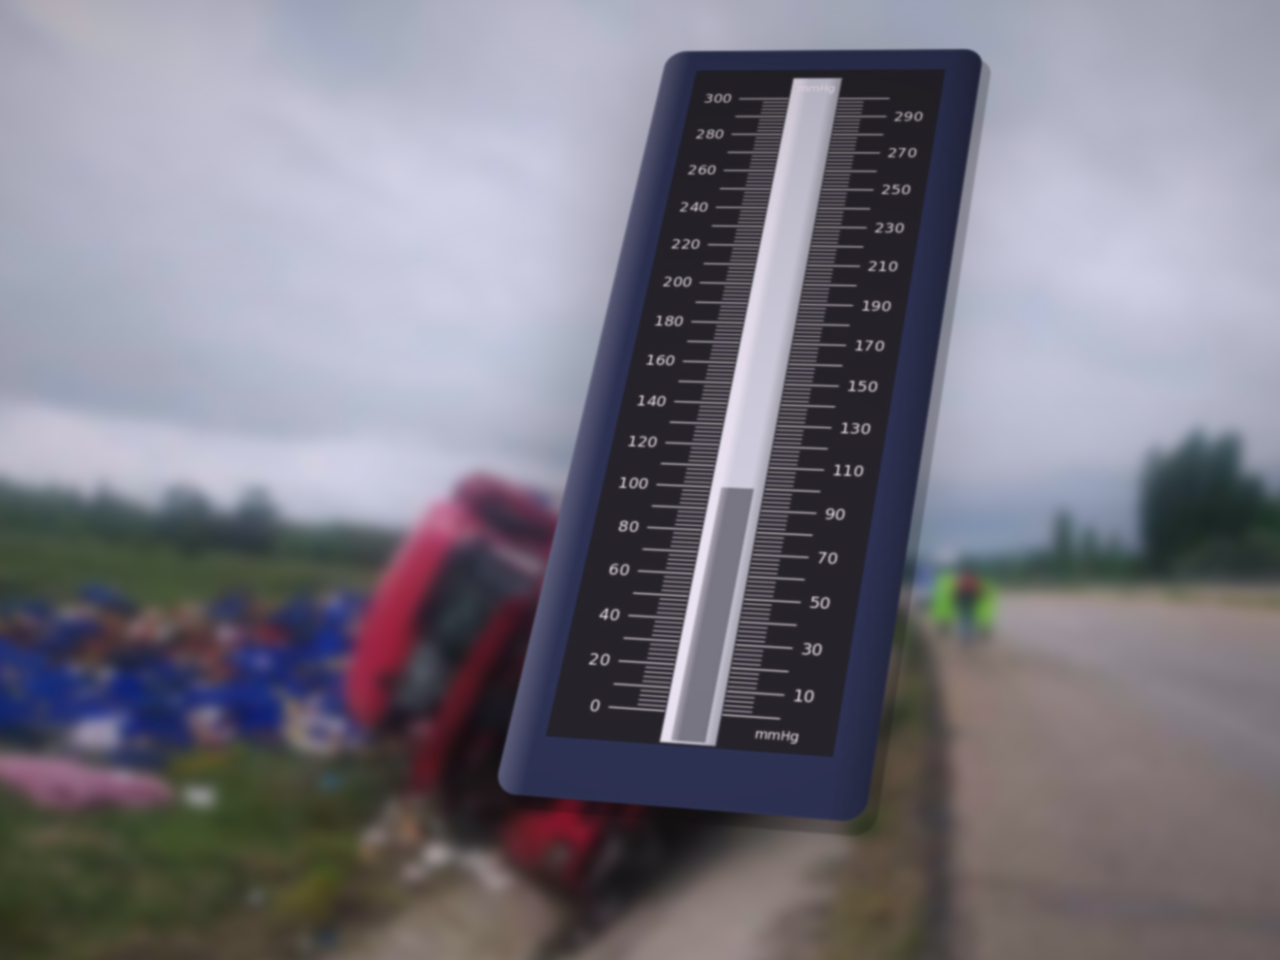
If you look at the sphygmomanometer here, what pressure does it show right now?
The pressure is 100 mmHg
